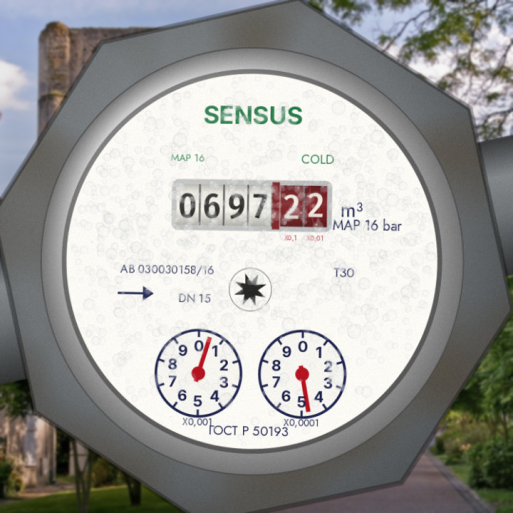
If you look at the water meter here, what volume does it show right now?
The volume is 697.2204 m³
